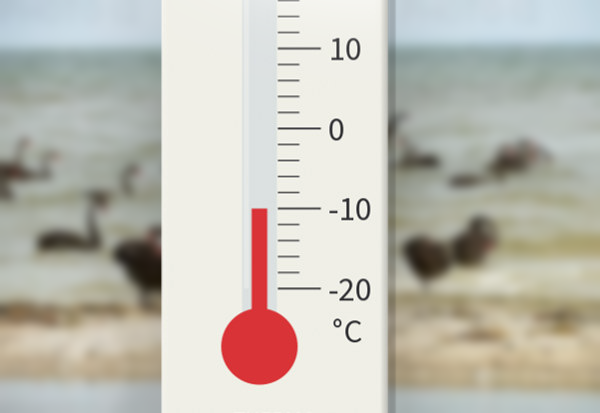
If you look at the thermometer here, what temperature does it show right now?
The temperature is -10 °C
